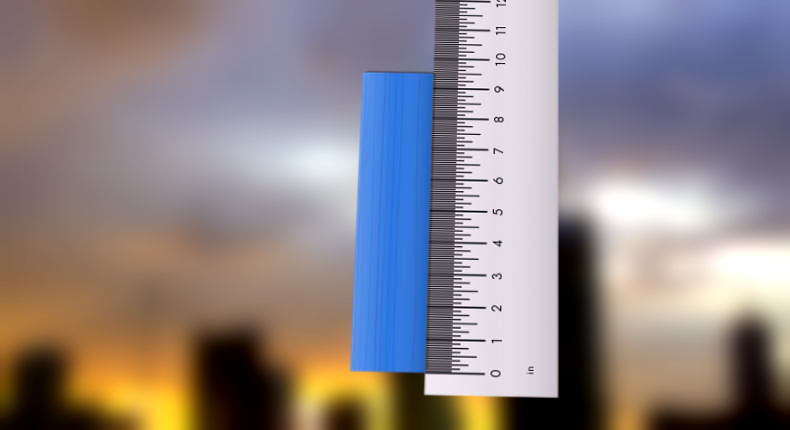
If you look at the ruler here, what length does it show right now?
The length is 9.5 in
